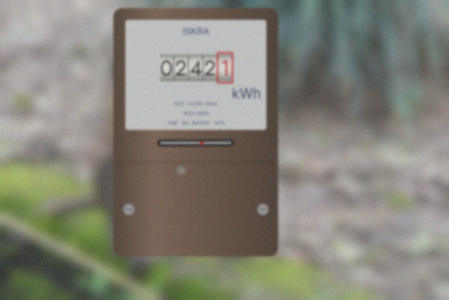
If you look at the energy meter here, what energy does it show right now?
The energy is 242.1 kWh
